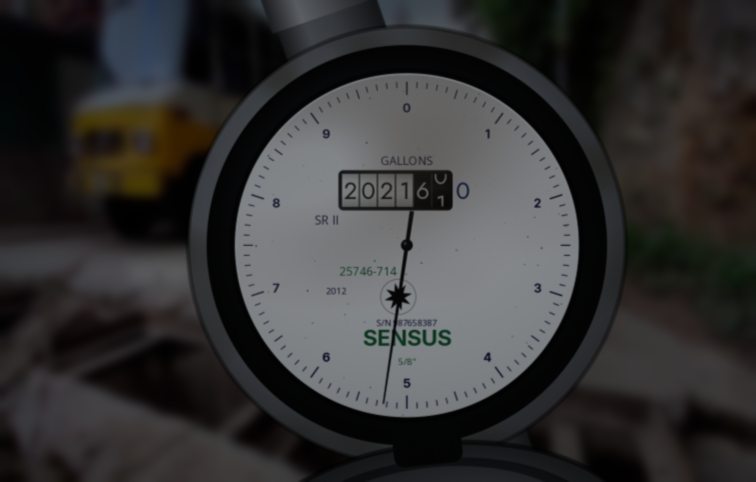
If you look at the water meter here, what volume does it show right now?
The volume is 2021605.2 gal
